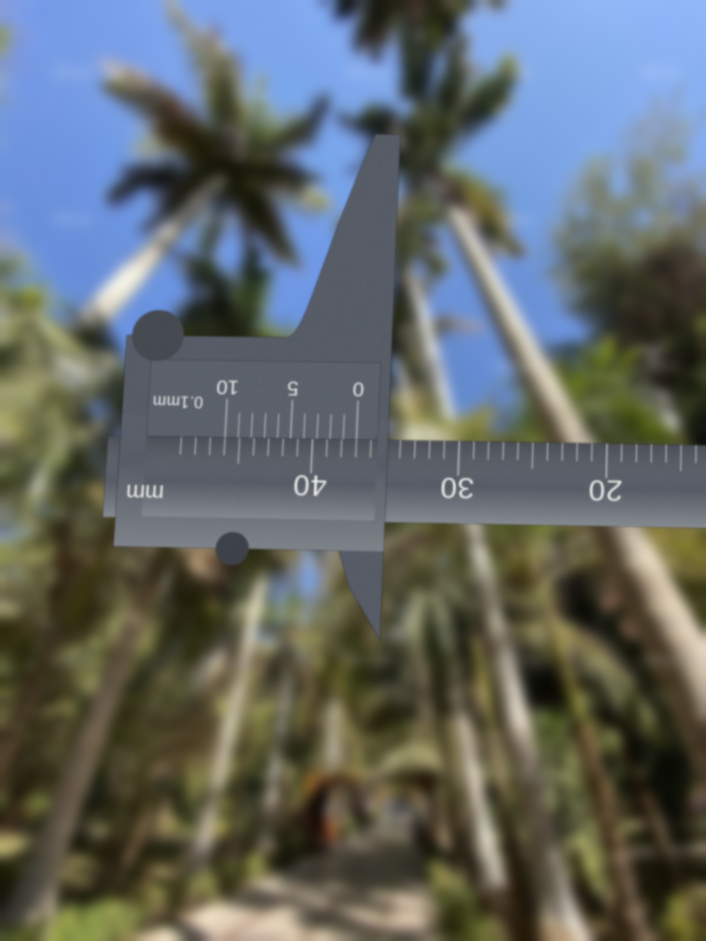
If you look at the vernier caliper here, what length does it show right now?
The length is 37.0 mm
